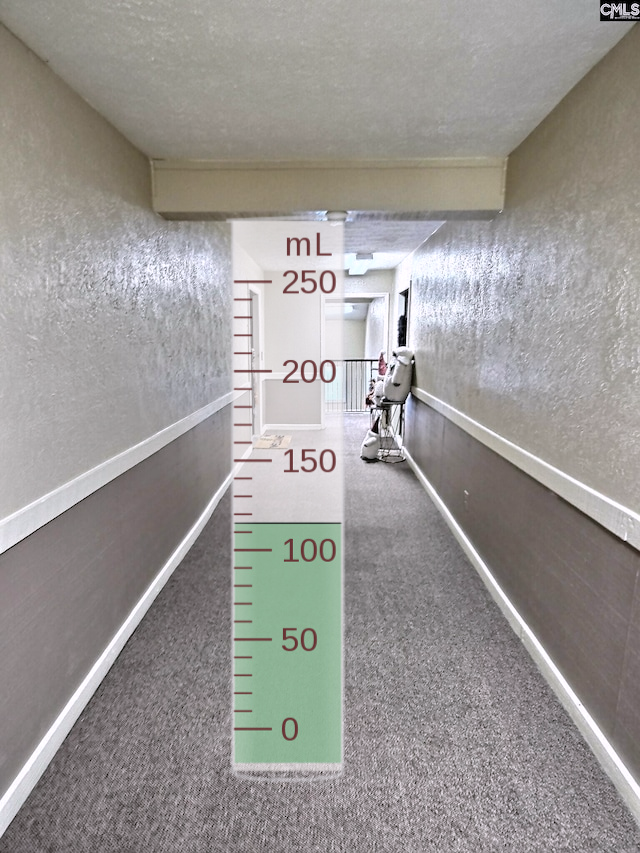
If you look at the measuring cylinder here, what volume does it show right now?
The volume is 115 mL
